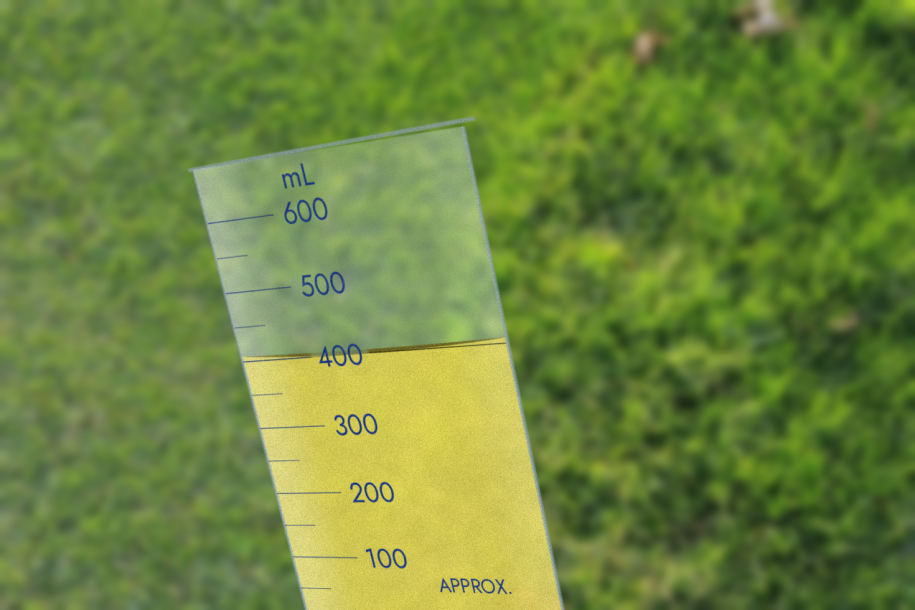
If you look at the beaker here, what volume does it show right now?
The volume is 400 mL
